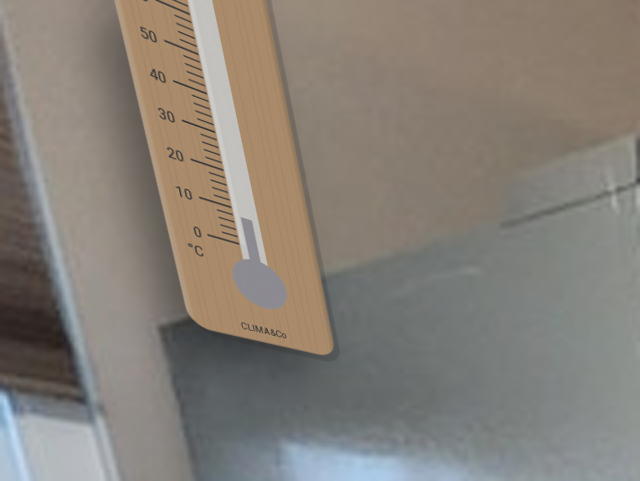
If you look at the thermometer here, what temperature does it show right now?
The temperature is 8 °C
